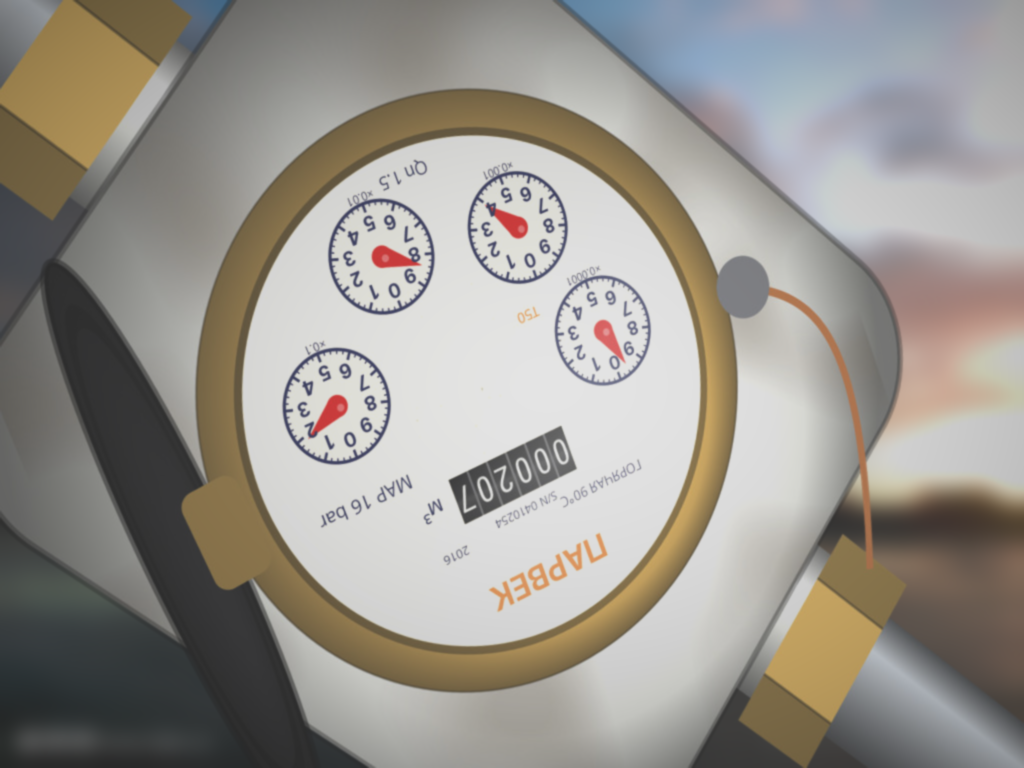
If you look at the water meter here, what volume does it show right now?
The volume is 207.1839 m³
